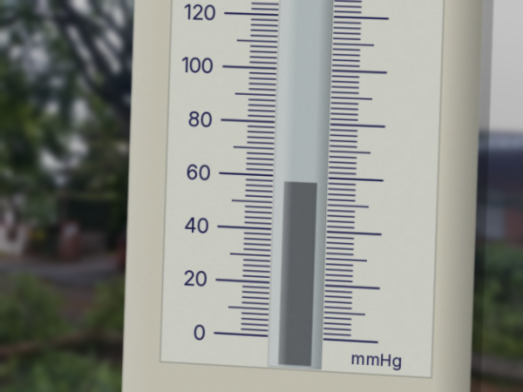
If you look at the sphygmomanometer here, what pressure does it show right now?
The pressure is 58 mmHg
